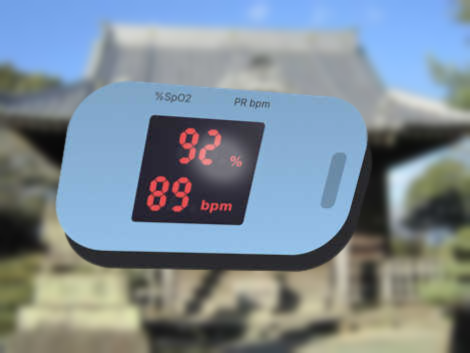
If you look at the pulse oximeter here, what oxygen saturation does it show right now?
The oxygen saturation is 92 %
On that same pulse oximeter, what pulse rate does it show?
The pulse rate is 89 bpm
